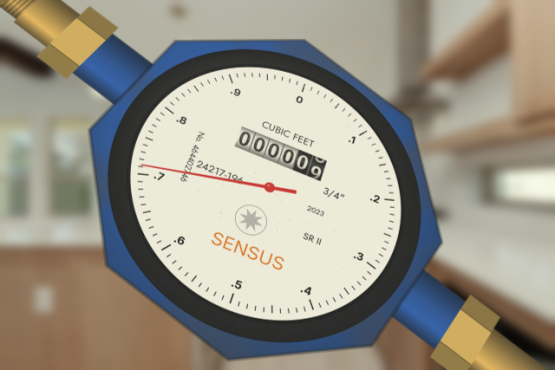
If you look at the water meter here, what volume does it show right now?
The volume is 8.71 ft³
